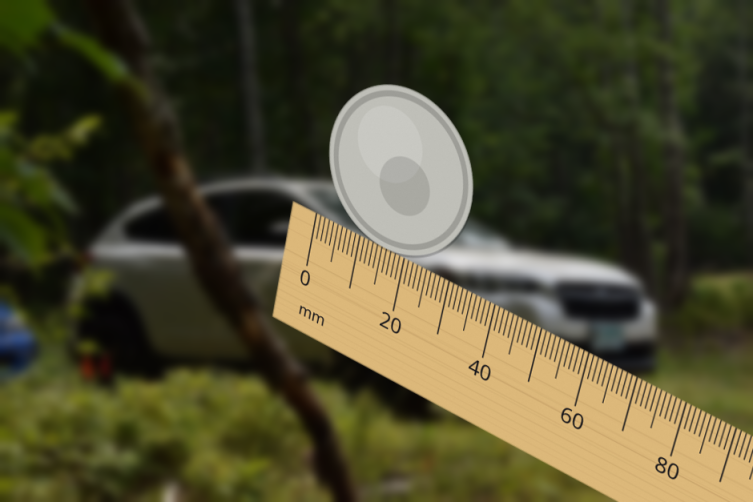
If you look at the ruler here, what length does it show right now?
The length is 31 mm
